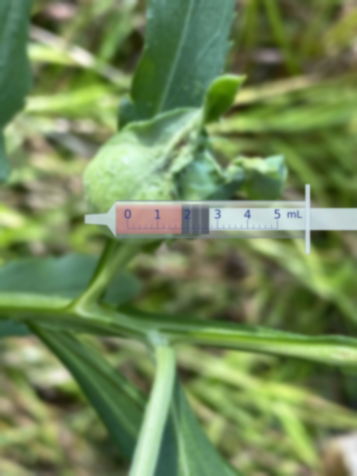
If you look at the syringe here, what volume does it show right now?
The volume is 1.8 mL
